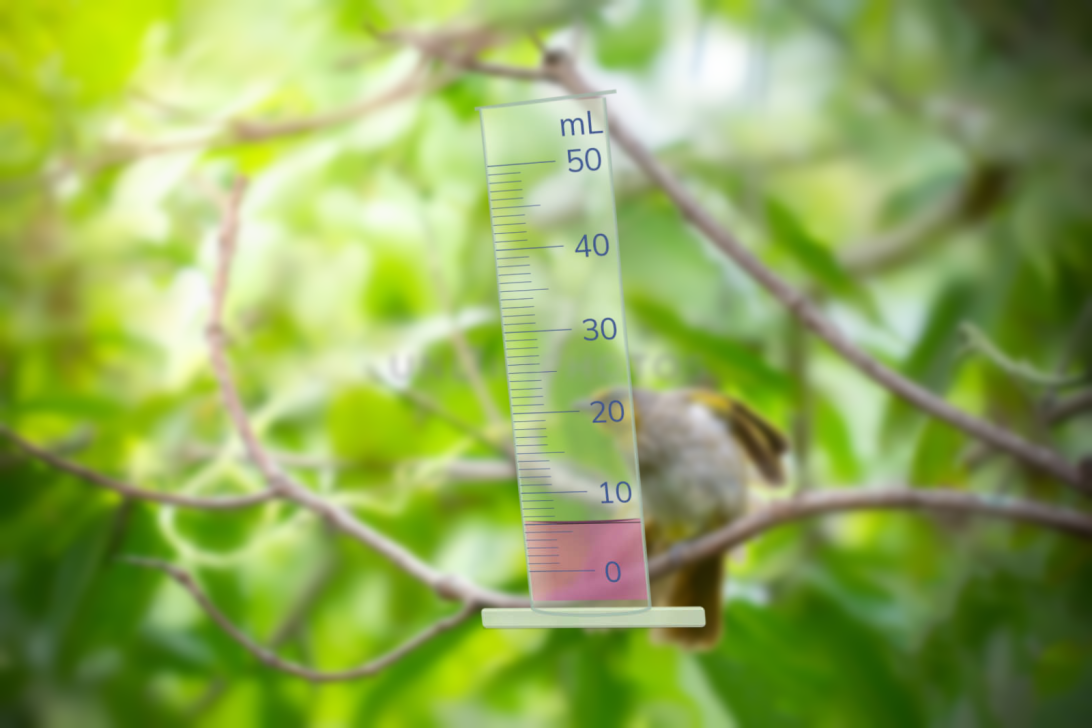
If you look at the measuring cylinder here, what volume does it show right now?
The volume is 6 mL
